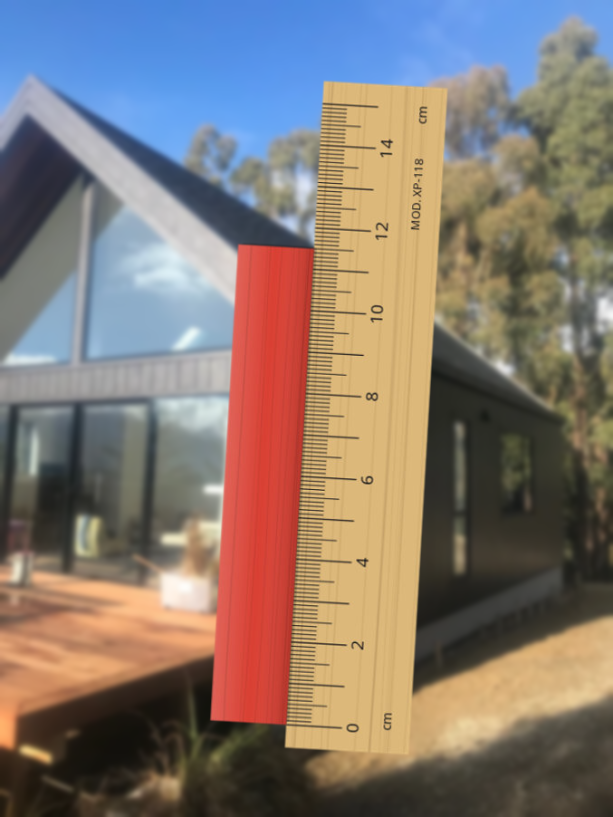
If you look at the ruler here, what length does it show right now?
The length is 11.5 cm
